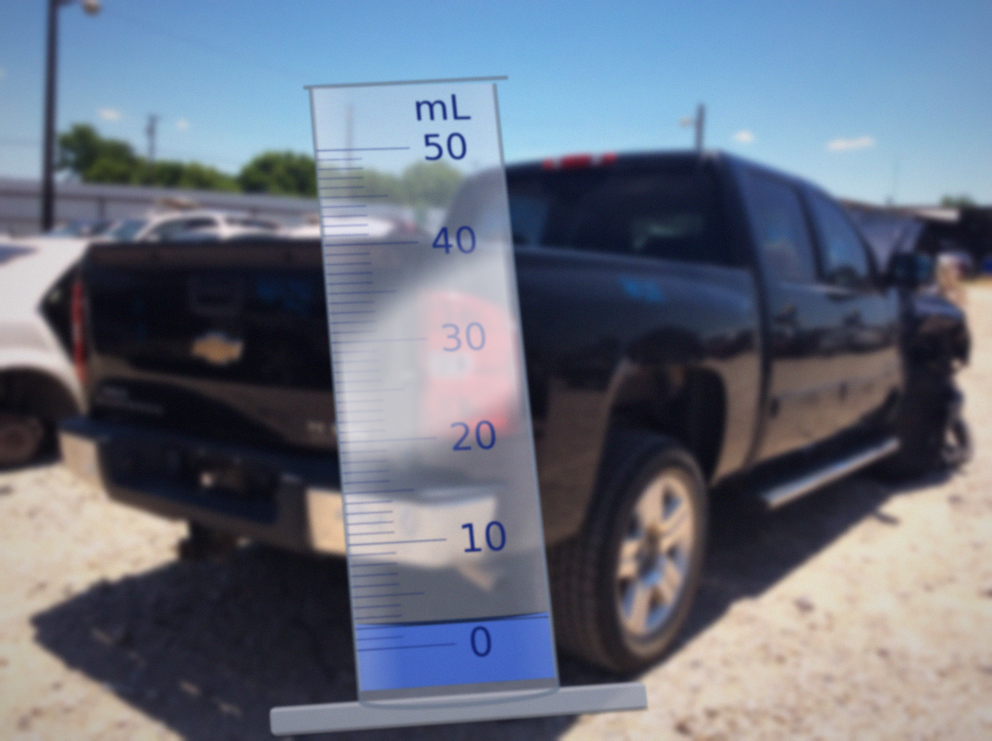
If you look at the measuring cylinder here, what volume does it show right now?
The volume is 2 mL
